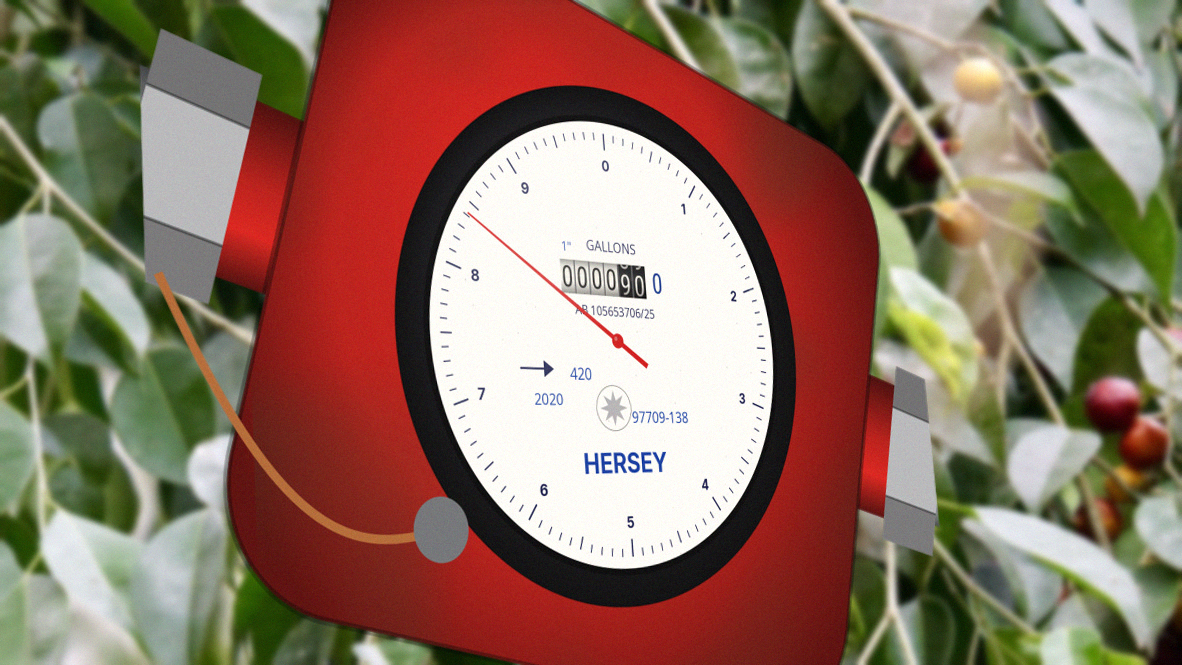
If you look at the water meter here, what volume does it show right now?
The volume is 898.4 gal
